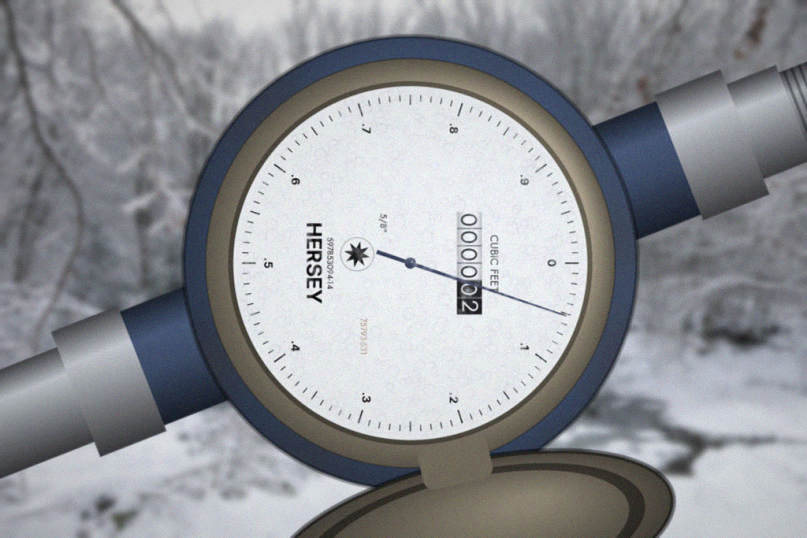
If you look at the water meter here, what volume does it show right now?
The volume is 2.05 ft³
